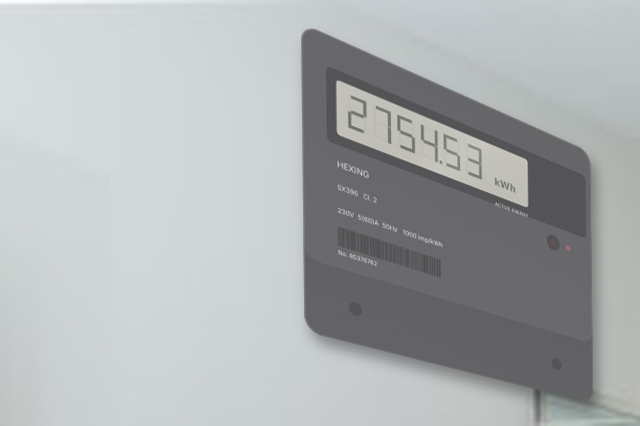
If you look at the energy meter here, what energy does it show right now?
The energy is 2754.53 kWh
